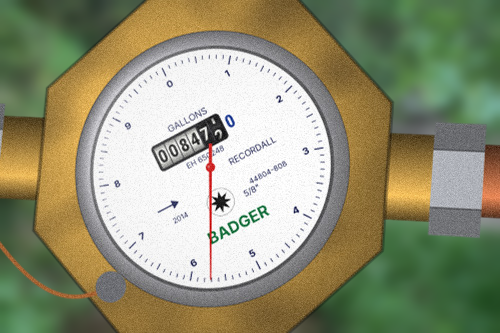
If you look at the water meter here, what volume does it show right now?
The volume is 84715.7 gal
